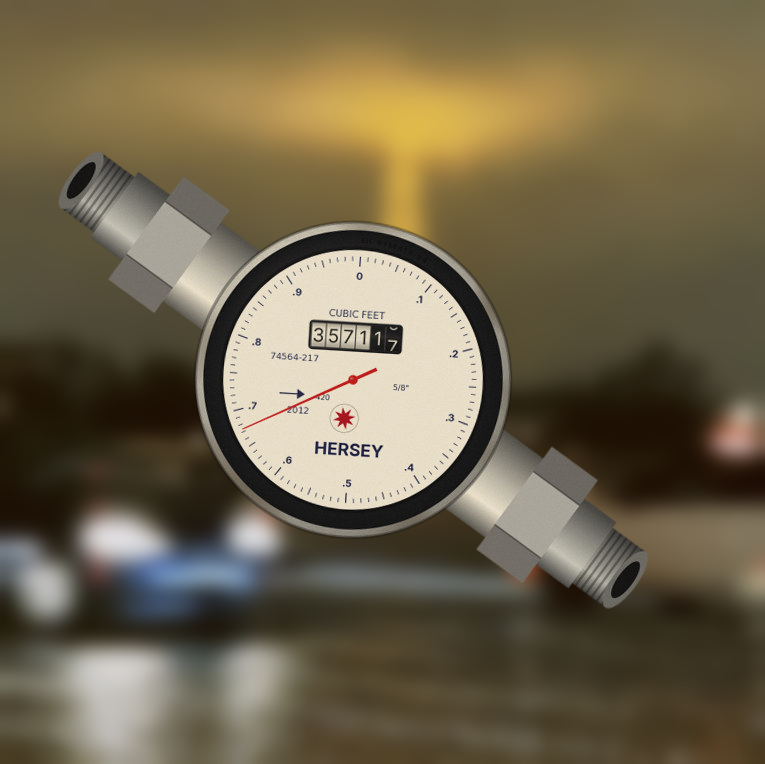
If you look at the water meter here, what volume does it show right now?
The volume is 357116.67 ft³
